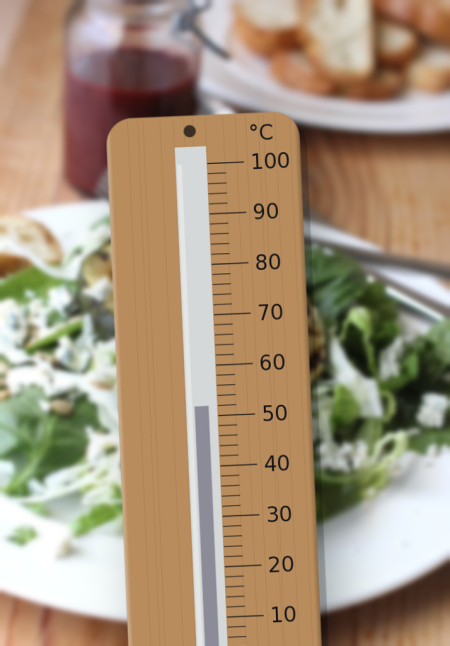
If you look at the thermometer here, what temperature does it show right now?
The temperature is 52 °C
